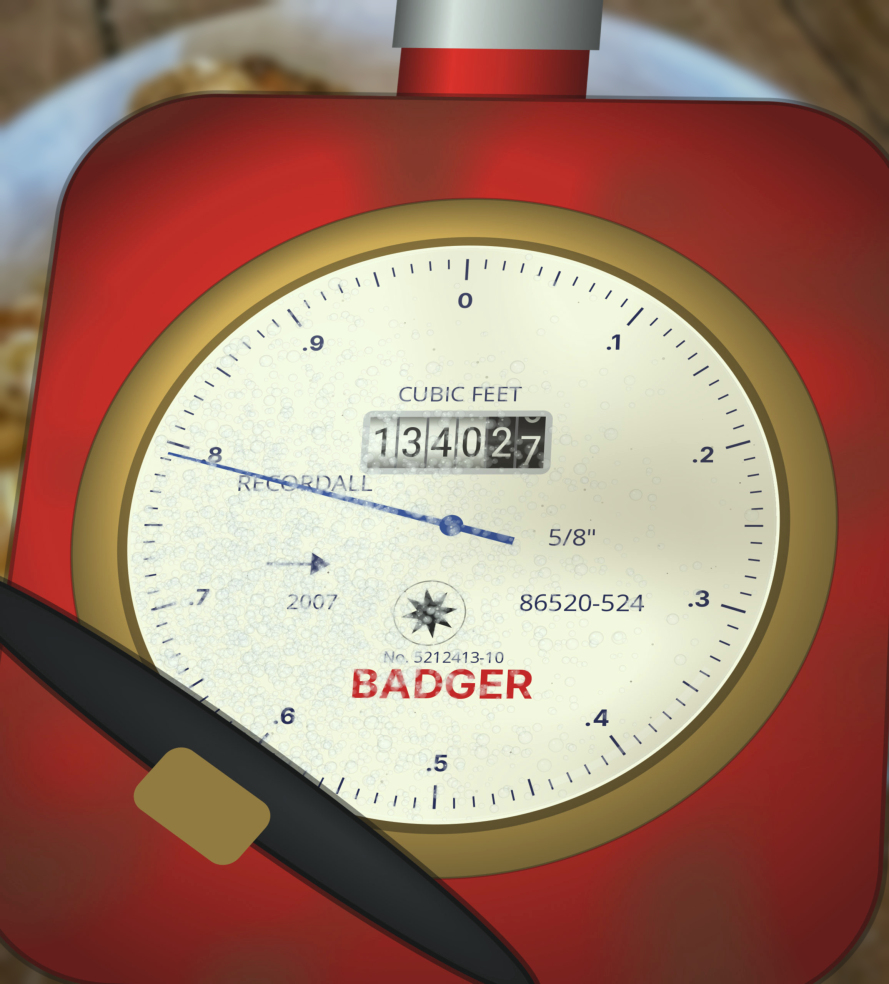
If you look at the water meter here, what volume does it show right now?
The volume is 134026.79 ft³
